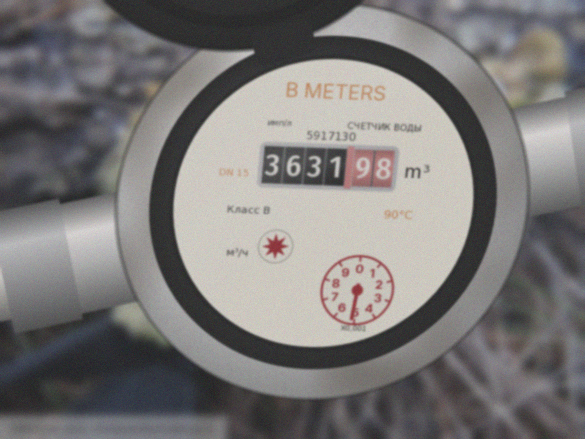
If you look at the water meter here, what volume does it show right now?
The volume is 3631.985 m³
